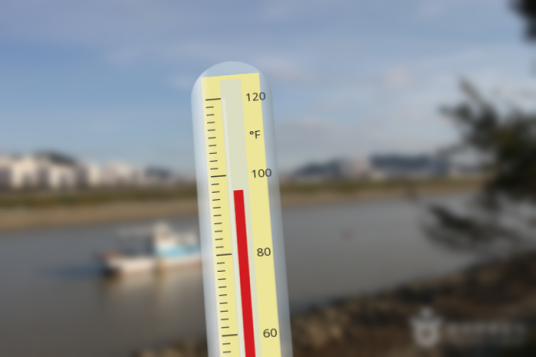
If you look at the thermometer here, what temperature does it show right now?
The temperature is 96 °F
